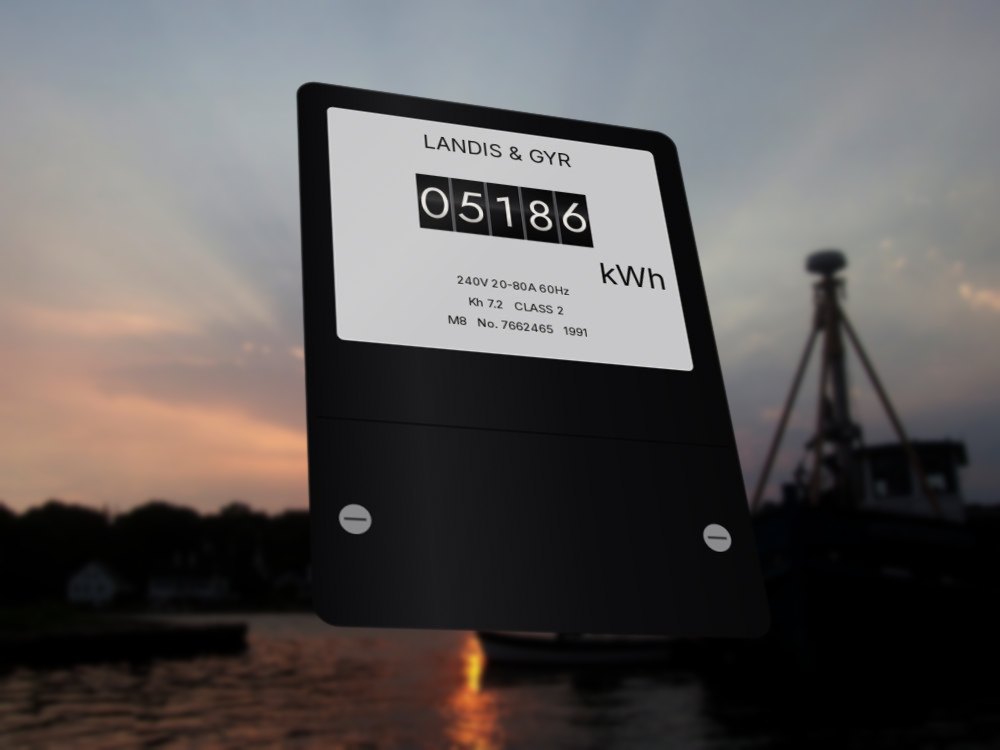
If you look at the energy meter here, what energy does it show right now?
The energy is 5186 kWh
